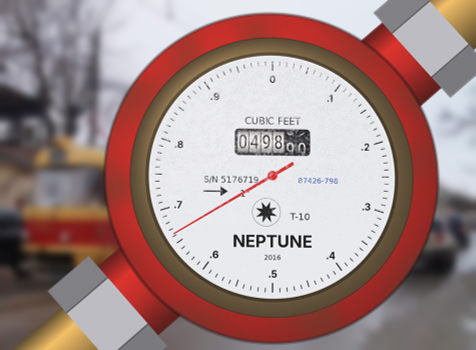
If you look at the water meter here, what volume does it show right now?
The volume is 49889.66 ft³
